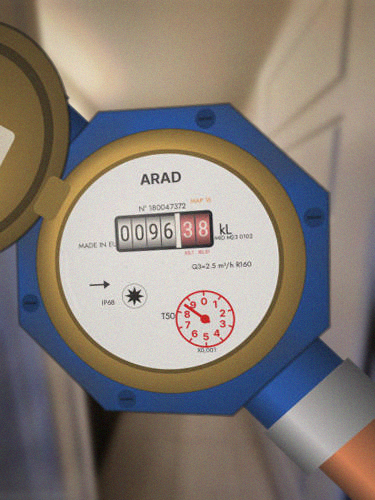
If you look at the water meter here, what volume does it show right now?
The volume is 96.388 kL
